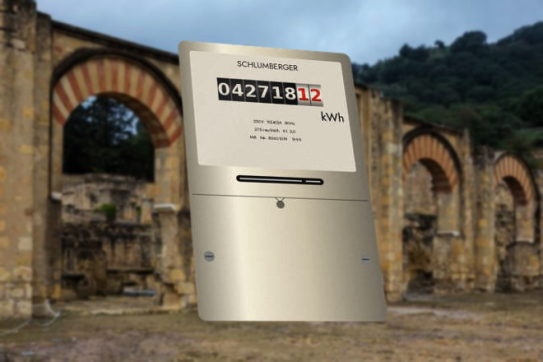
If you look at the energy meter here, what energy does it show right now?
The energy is 42718.12 kWh
